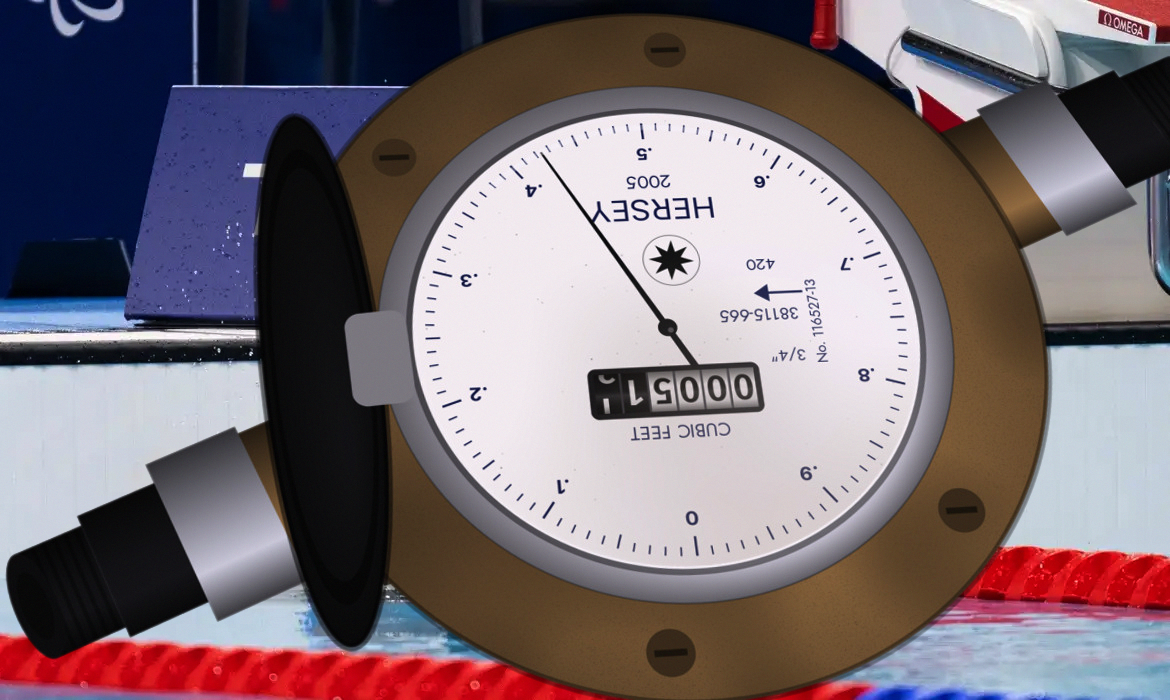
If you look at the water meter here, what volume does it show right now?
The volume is 511.42 ft³
